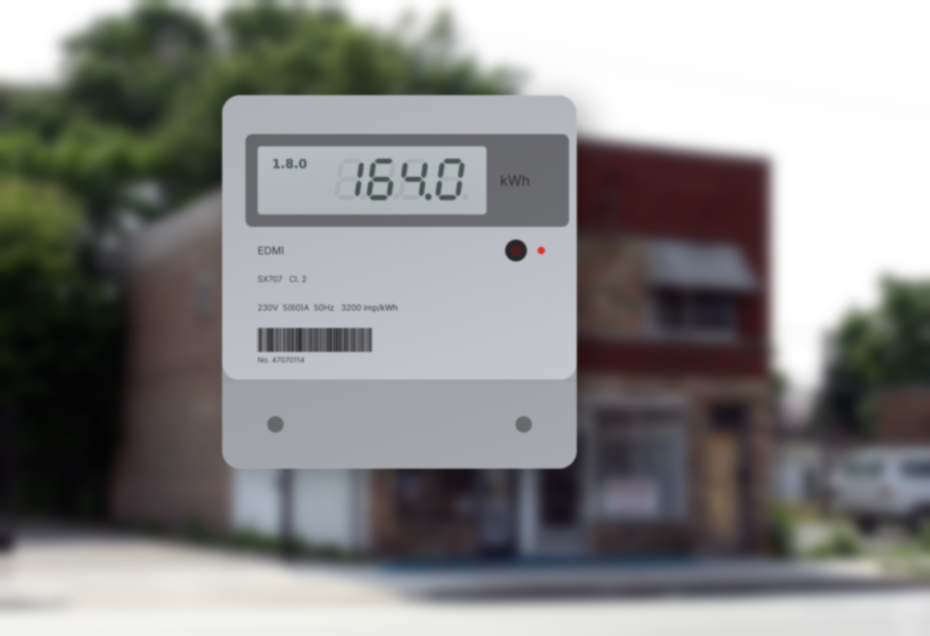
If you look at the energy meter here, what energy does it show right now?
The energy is 164.0 kWh
